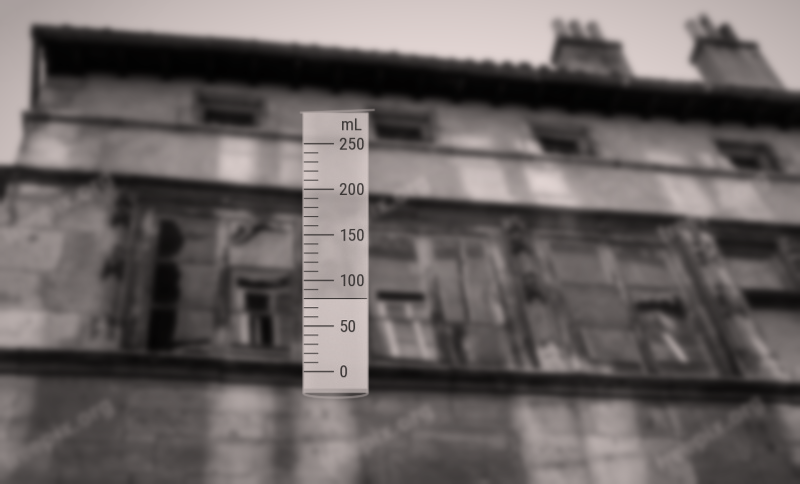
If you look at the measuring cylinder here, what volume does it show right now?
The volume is 80 mL
